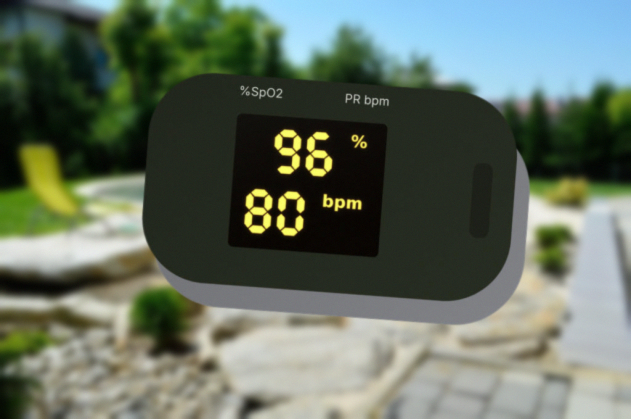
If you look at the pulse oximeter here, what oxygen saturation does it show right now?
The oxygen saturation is 96 %
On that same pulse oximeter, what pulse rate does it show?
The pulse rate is 80 bpm
